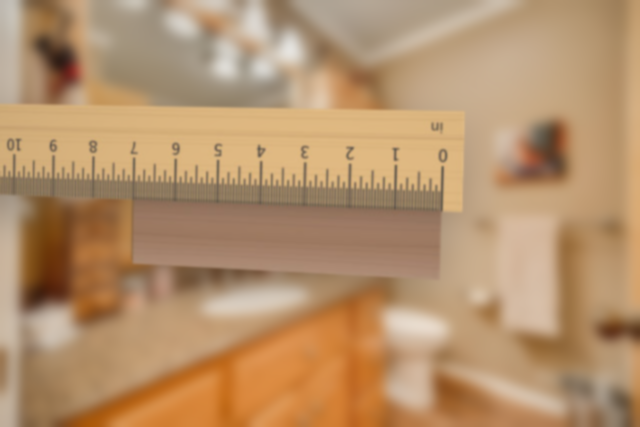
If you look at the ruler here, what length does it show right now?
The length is 7 in
